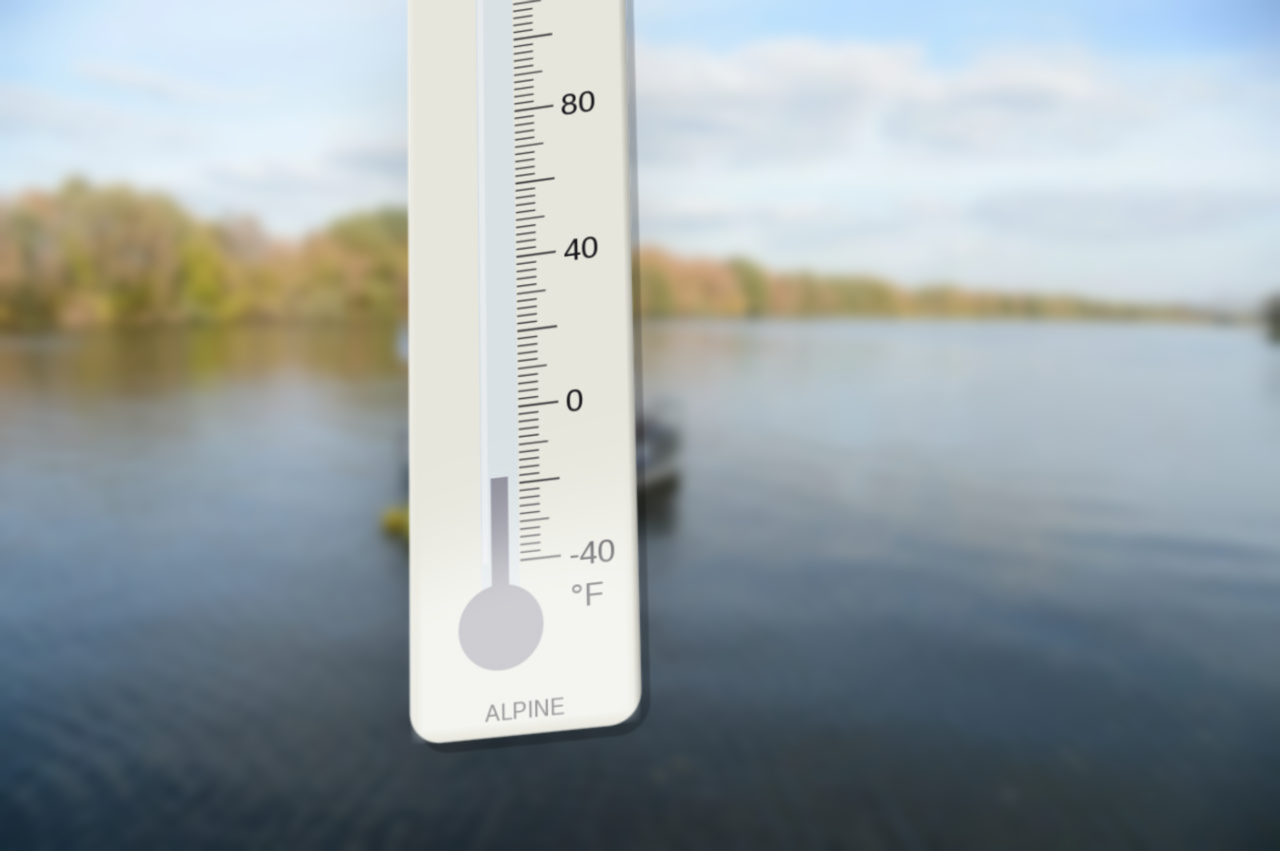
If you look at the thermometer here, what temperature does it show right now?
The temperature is -18 °F
